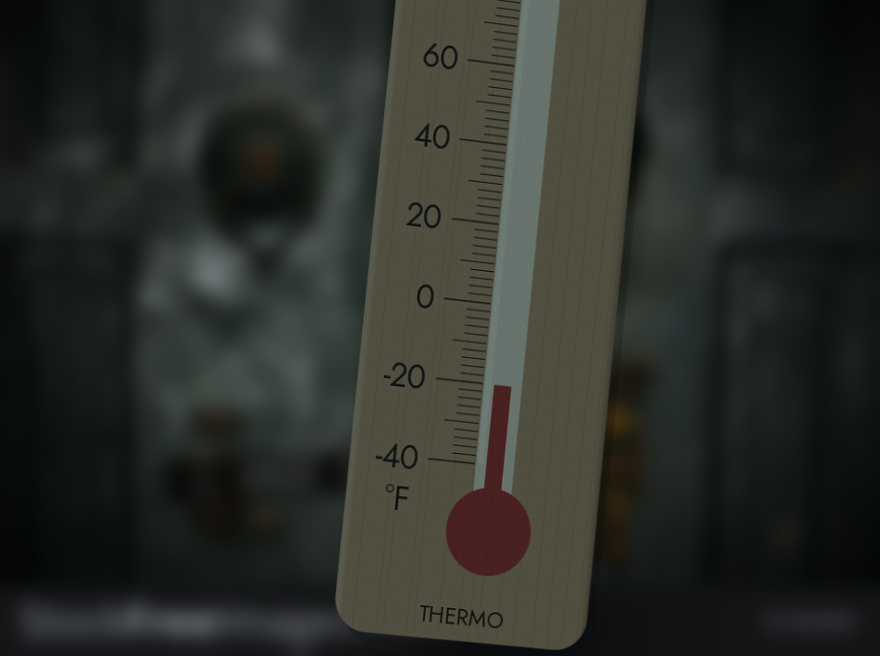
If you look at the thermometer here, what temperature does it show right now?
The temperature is -20 °F
